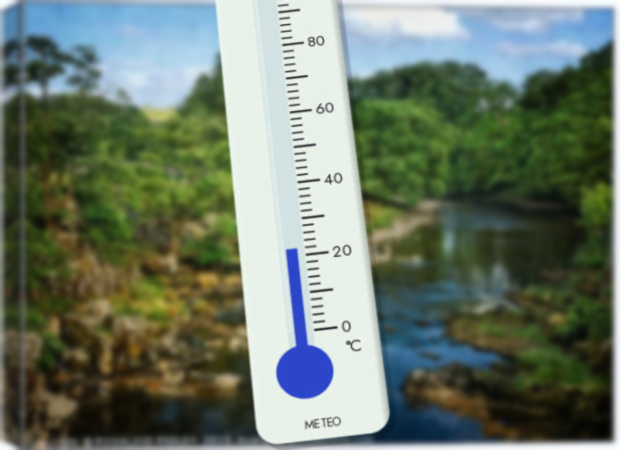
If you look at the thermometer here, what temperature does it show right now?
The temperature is 22 °C
